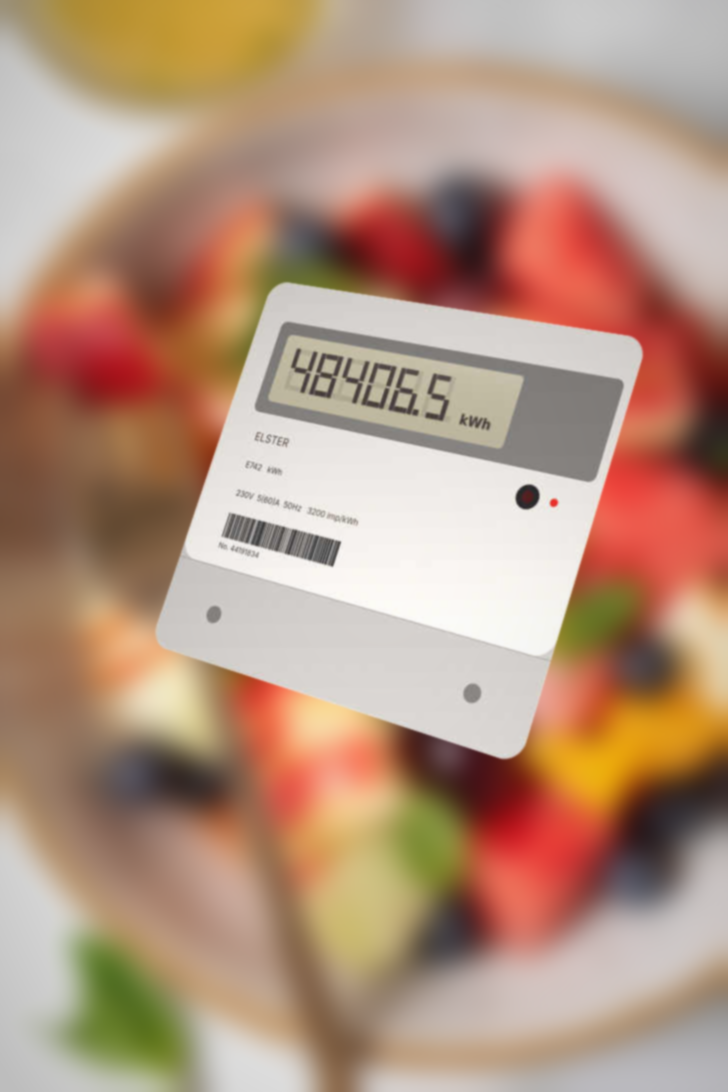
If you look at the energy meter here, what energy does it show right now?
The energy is 48406.5 kWh
